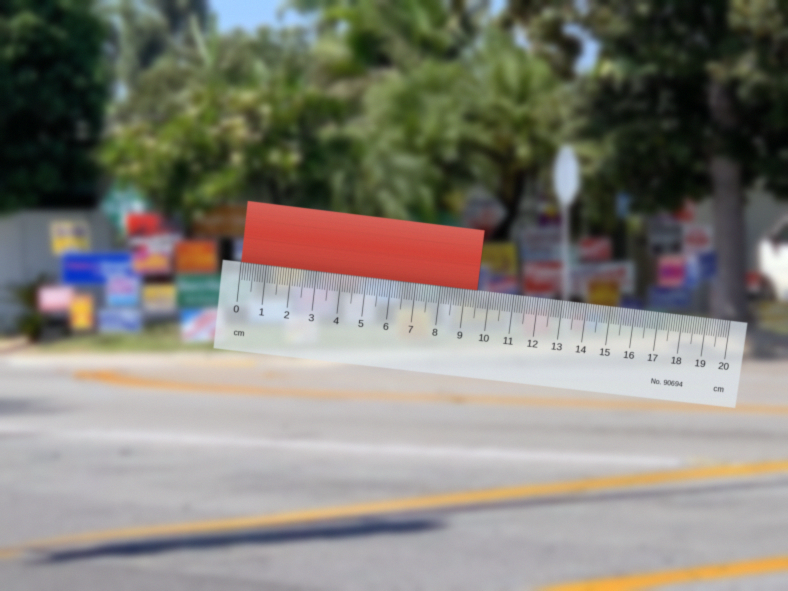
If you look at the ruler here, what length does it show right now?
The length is 9.5 cm
